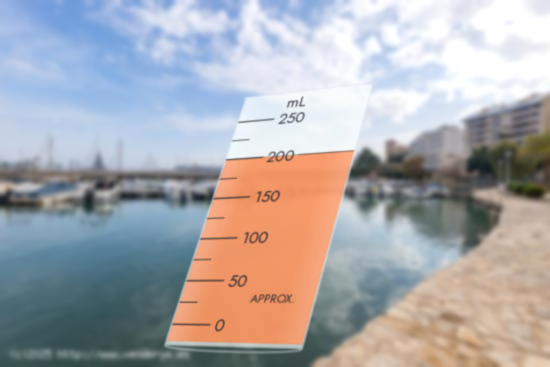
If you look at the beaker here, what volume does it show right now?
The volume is 200 mL
